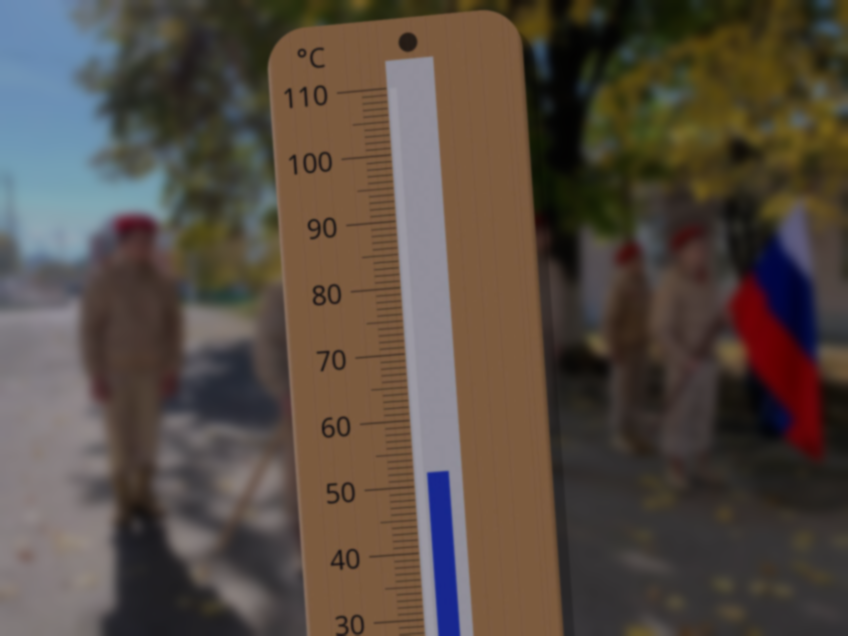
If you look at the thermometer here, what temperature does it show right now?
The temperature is 52 °C
